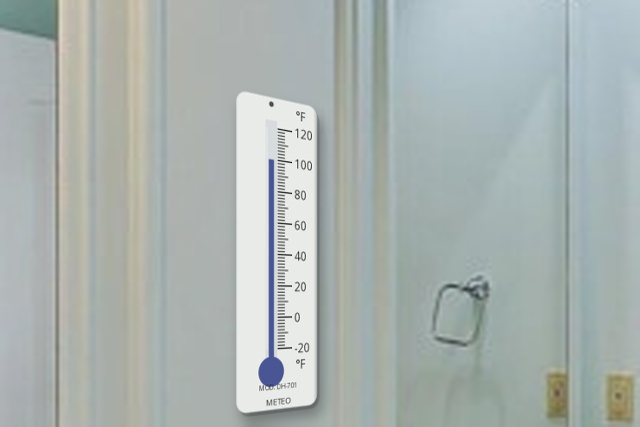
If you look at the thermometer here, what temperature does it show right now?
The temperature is 100 °F
